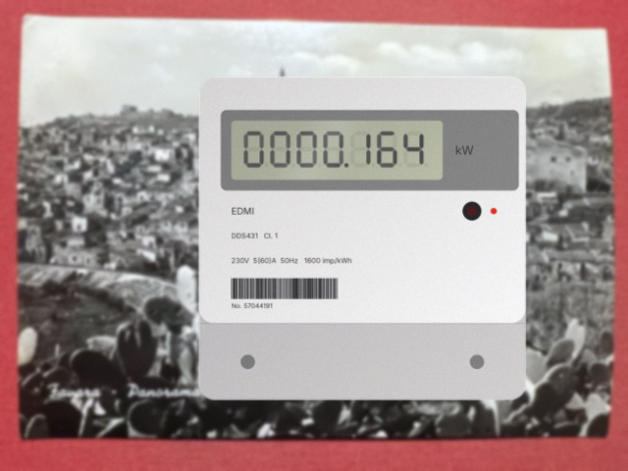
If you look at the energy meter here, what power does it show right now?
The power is 0.164 kW
